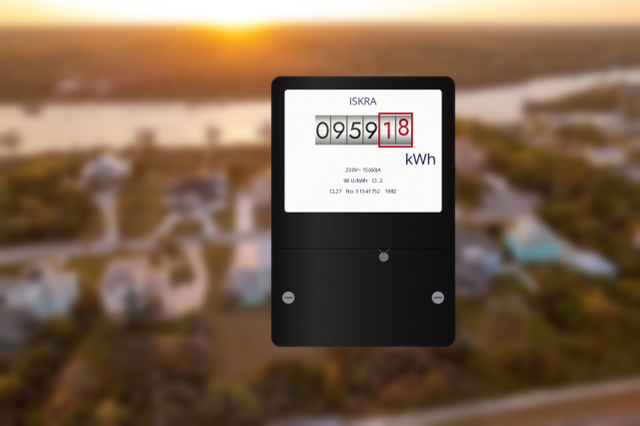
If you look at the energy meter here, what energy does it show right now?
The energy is 959.18 kWh
